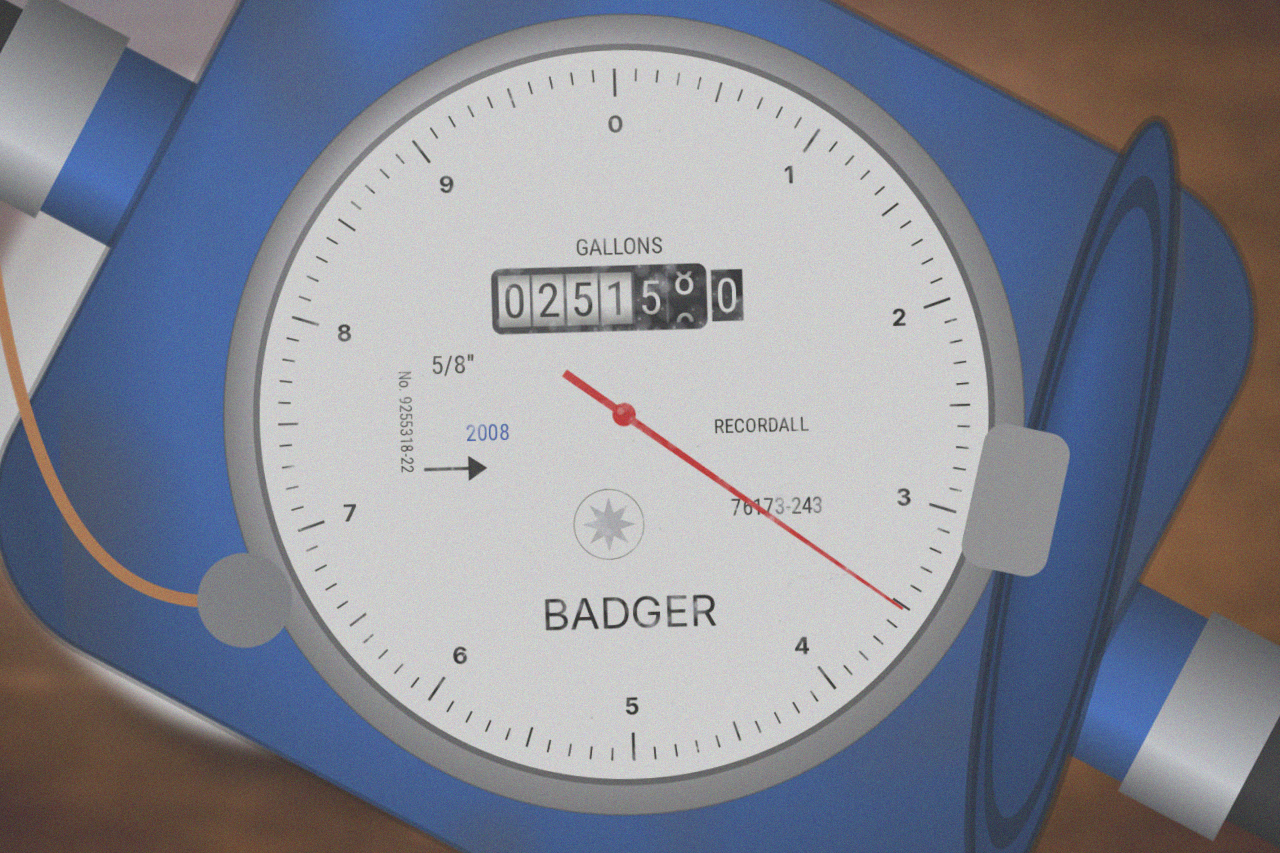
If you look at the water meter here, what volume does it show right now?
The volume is 251583.5 gal
